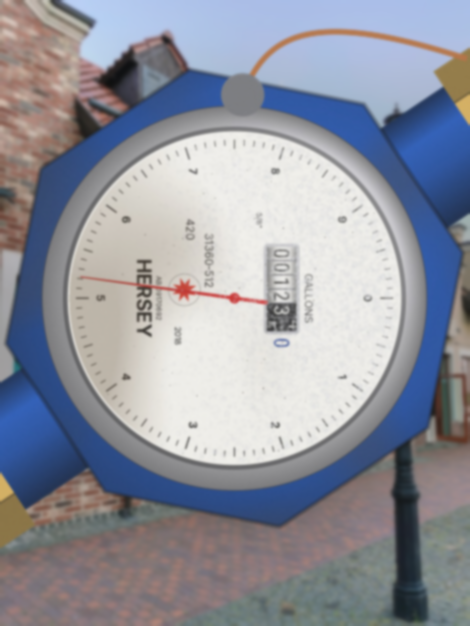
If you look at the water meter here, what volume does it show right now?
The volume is 12345.2 gal
